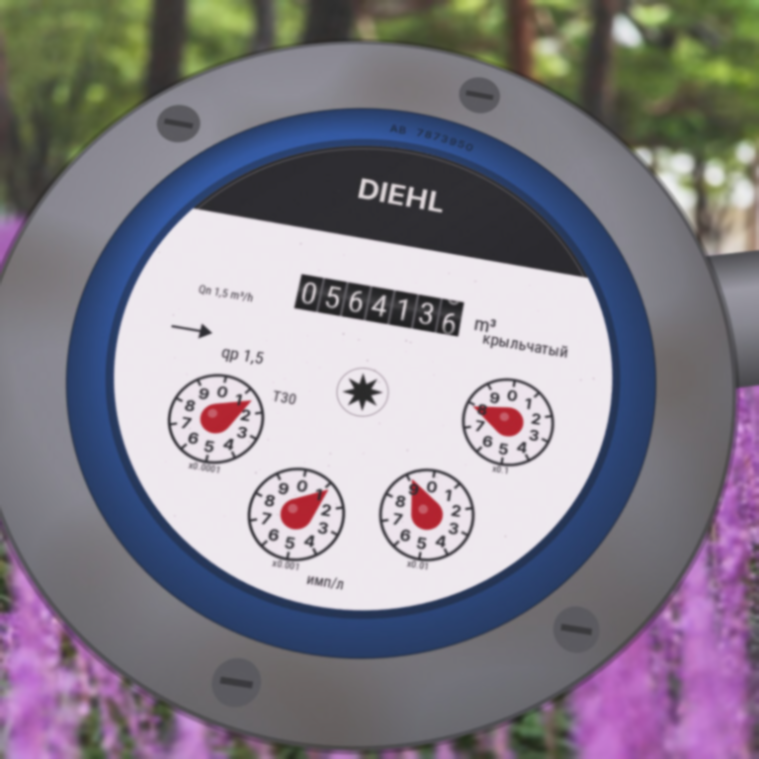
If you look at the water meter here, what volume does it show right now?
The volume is 564135.7911 m³
